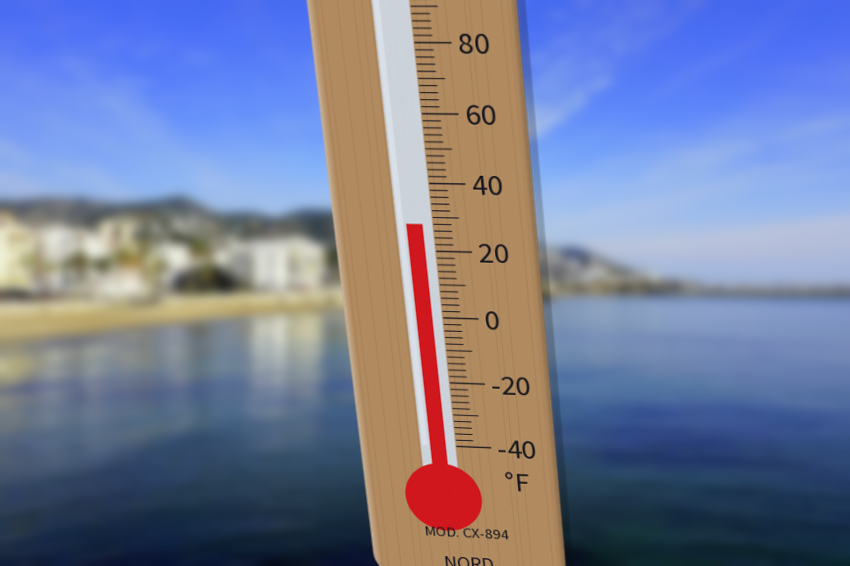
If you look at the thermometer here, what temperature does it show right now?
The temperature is 28 °F
